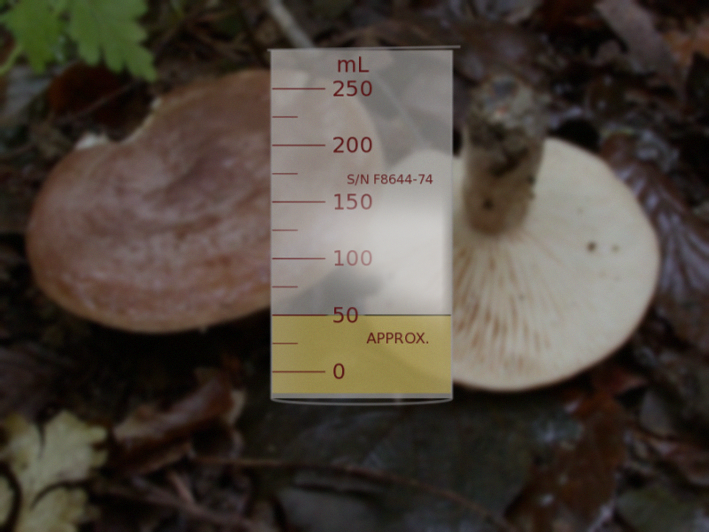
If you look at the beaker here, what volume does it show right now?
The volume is 50 mL
